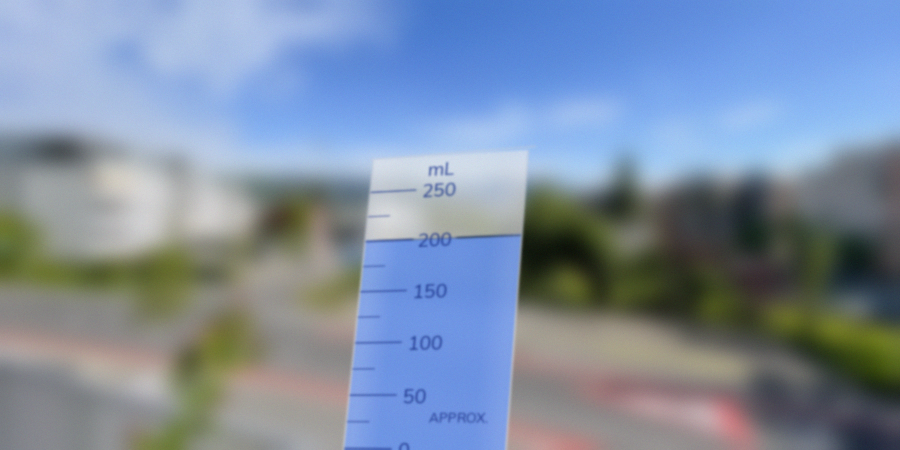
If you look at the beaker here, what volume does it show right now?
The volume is 200 mL
